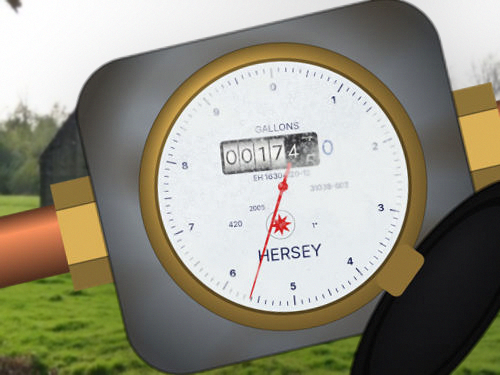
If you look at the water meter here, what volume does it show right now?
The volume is 17445.6 gal
